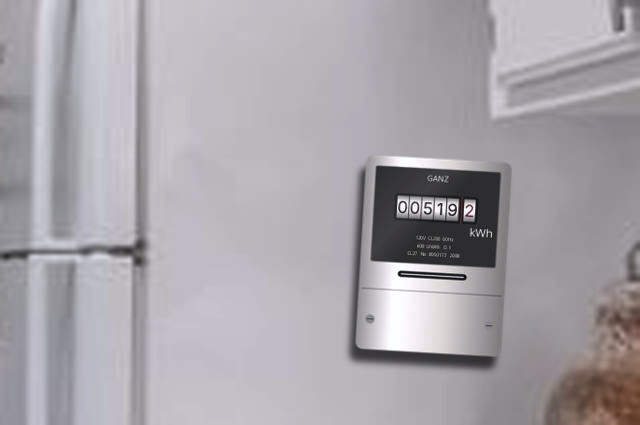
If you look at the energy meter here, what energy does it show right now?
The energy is 519.2 kWh
